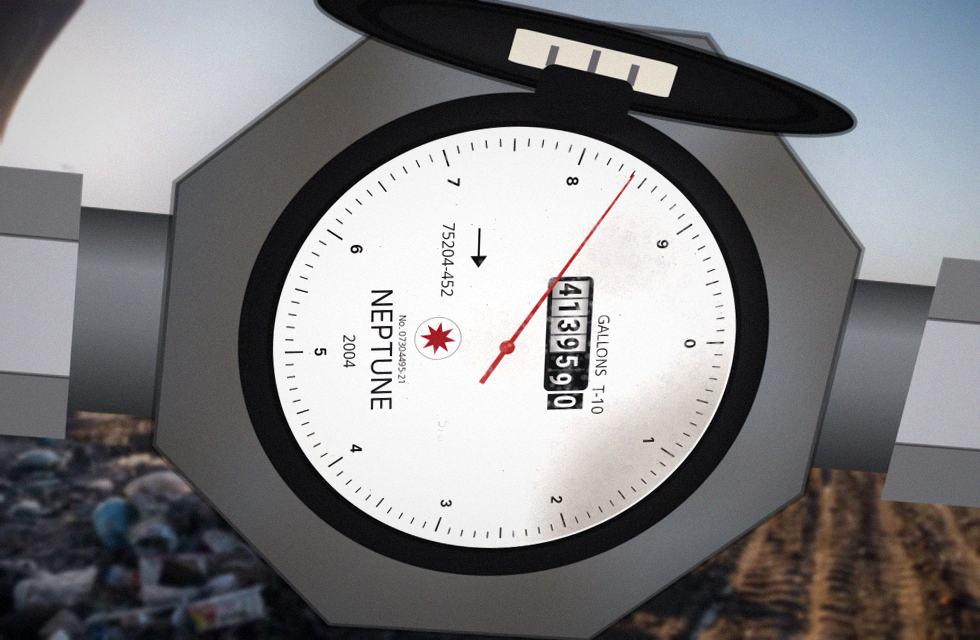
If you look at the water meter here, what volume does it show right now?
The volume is 4139588.4 gal
